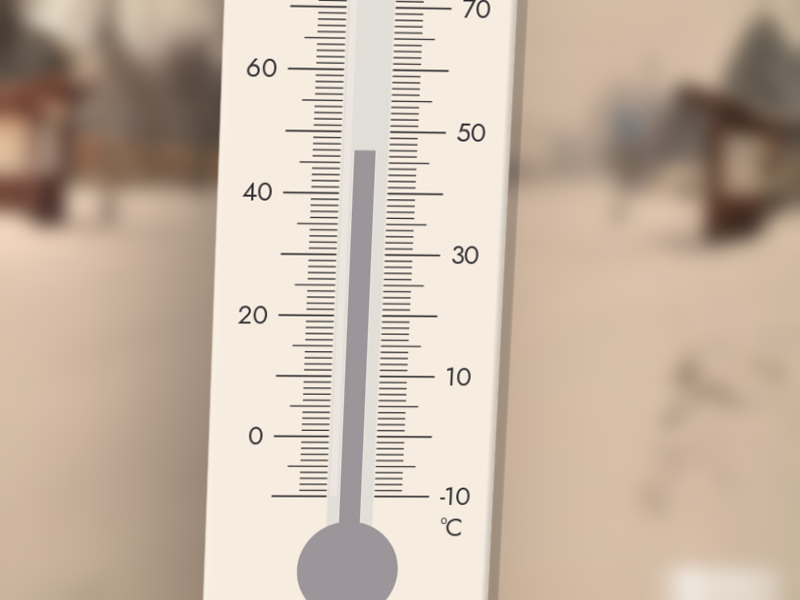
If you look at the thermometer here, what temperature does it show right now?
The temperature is 47 °C
